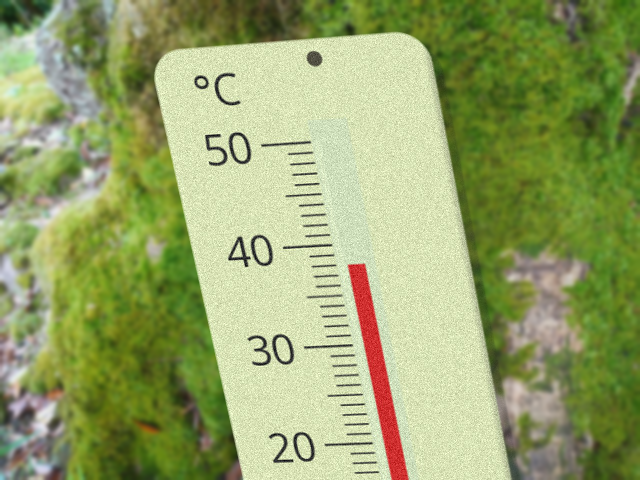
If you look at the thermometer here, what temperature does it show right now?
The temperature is 38 °C
